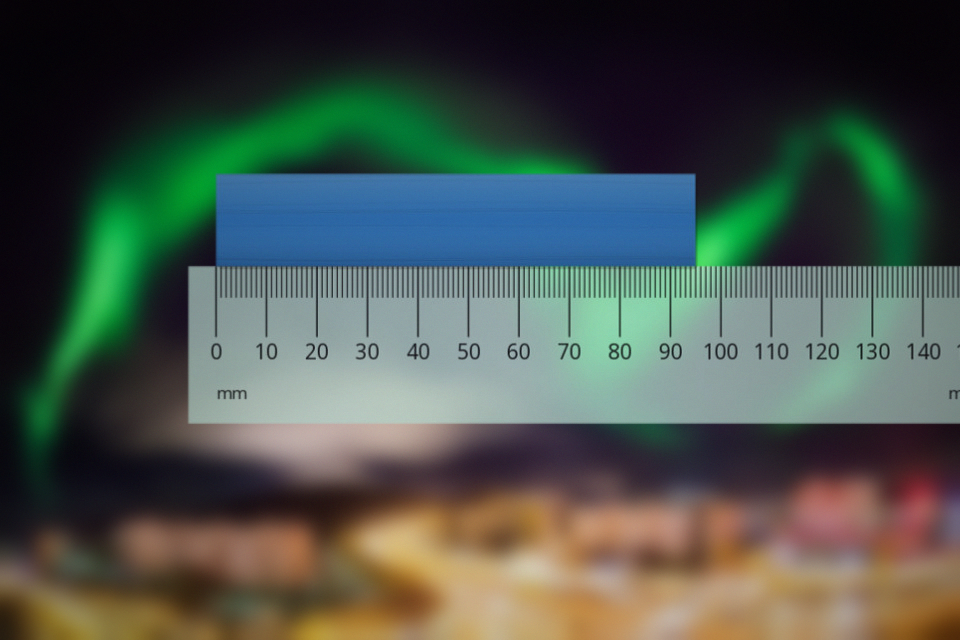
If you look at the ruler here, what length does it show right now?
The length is 95 mm
